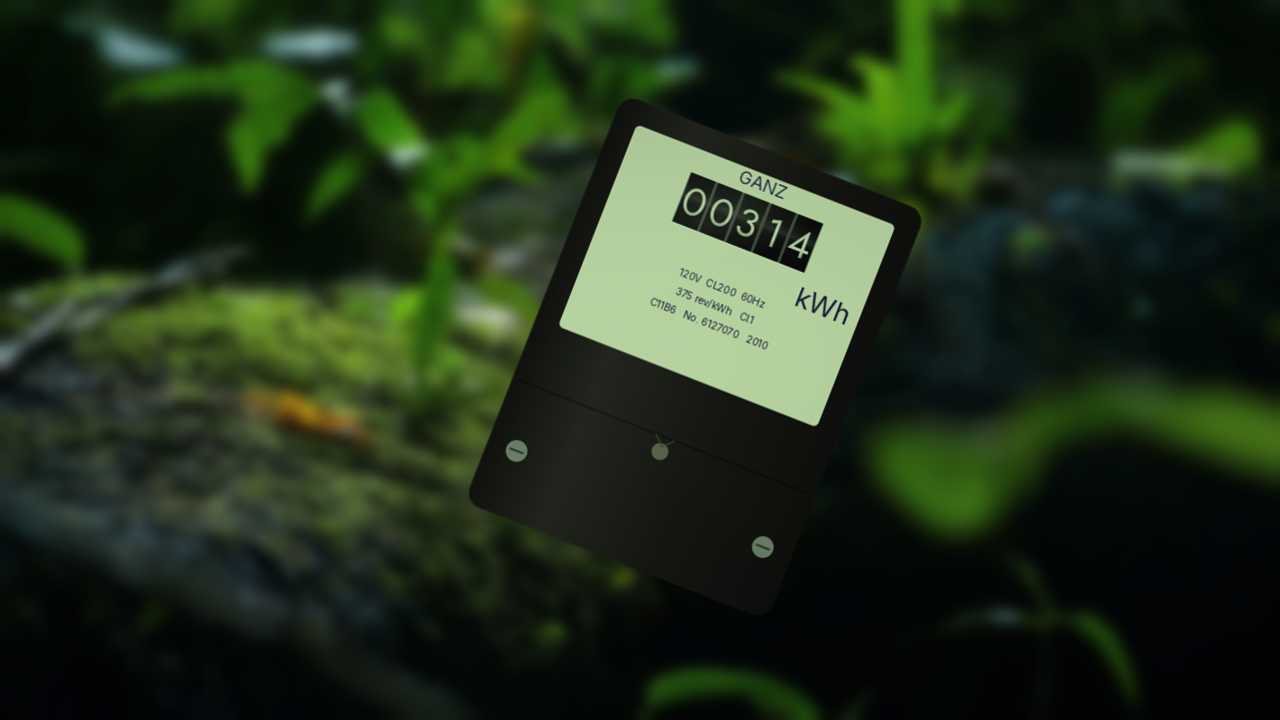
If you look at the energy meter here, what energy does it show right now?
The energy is 314 kWh
